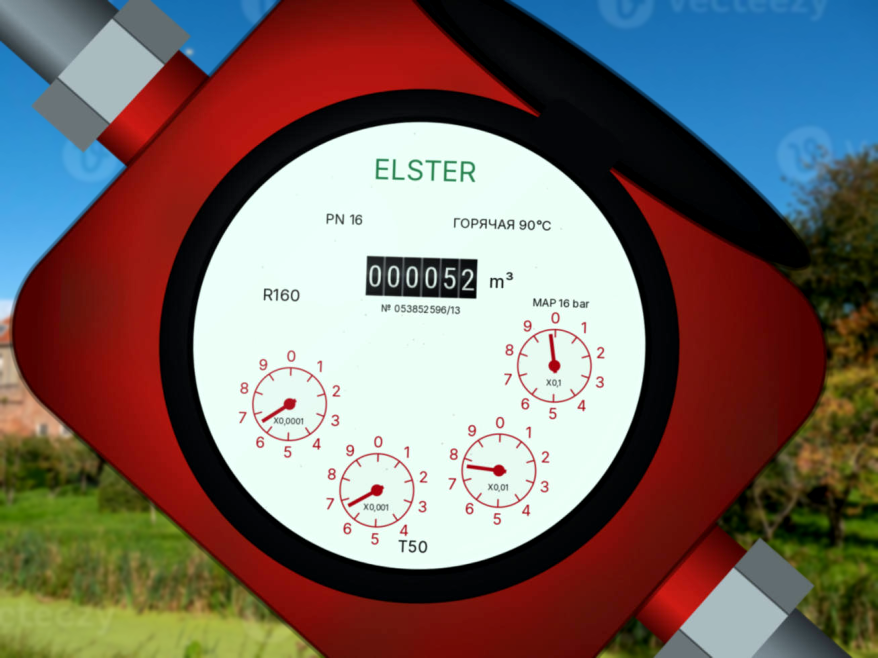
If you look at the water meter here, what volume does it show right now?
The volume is 51.9766 m³
